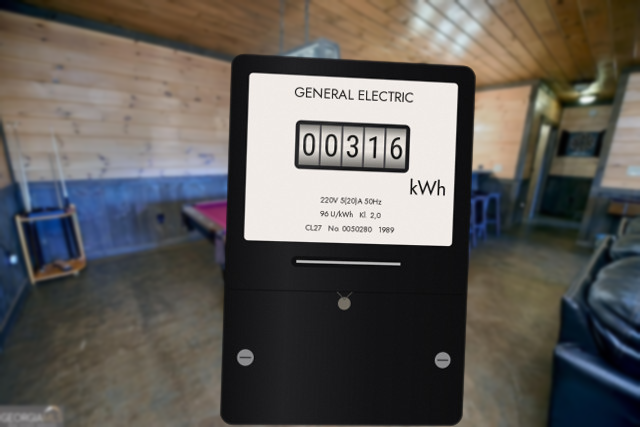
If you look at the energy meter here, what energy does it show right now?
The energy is 316 kWh
